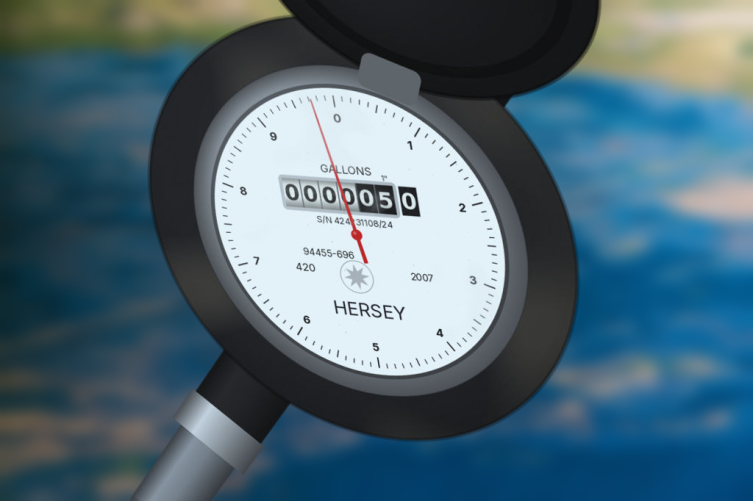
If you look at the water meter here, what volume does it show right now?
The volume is 49.7 gal
